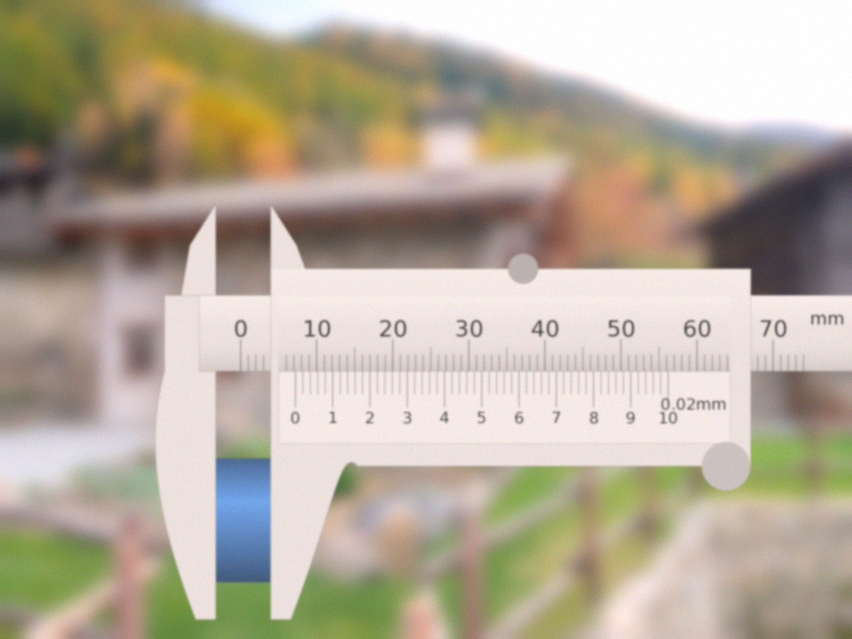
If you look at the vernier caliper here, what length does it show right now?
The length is 7.2 mm
